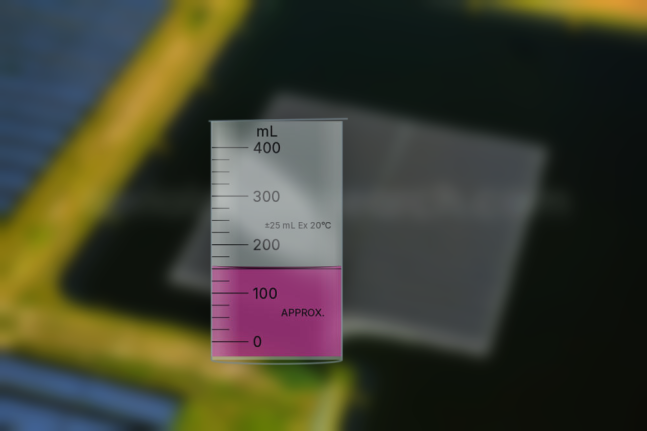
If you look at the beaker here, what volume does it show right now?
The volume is 150 mL
